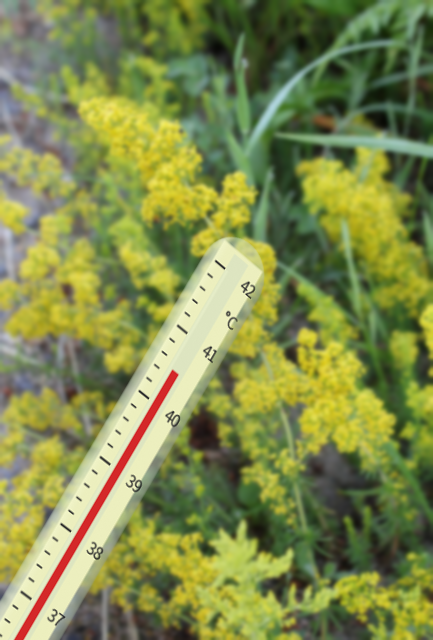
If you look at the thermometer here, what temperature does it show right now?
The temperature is 40.5 °C
